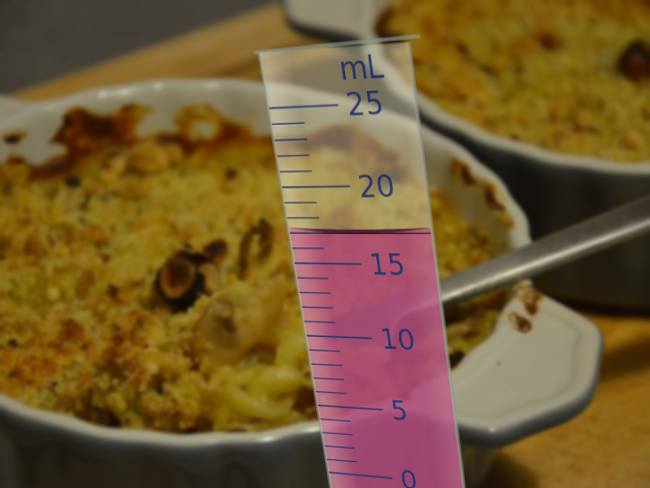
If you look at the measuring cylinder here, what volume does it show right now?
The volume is 17 mL
